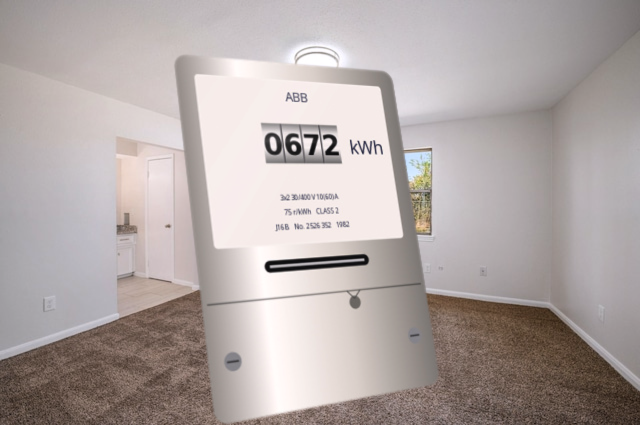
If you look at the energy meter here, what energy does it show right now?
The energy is 672 kWh
